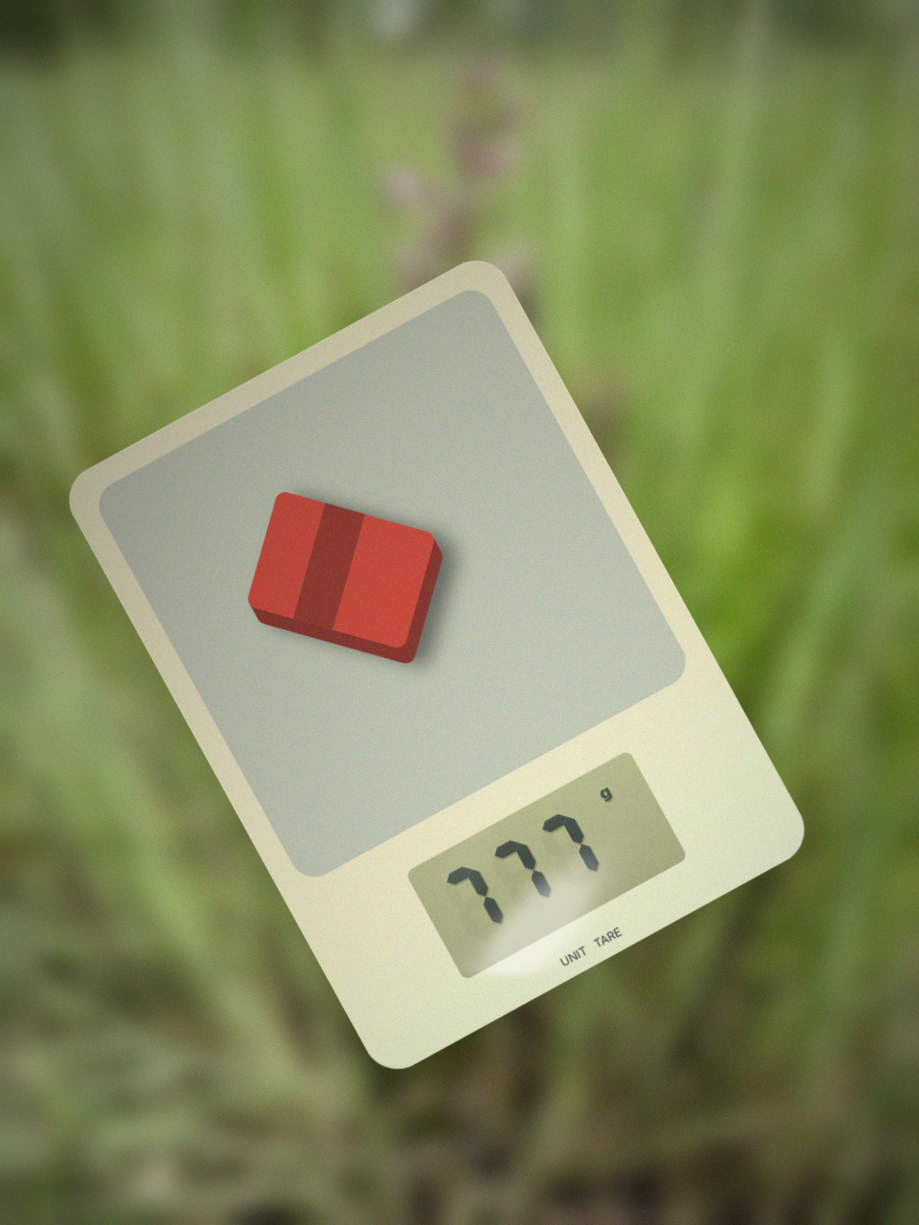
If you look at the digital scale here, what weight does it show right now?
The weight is 777 g
